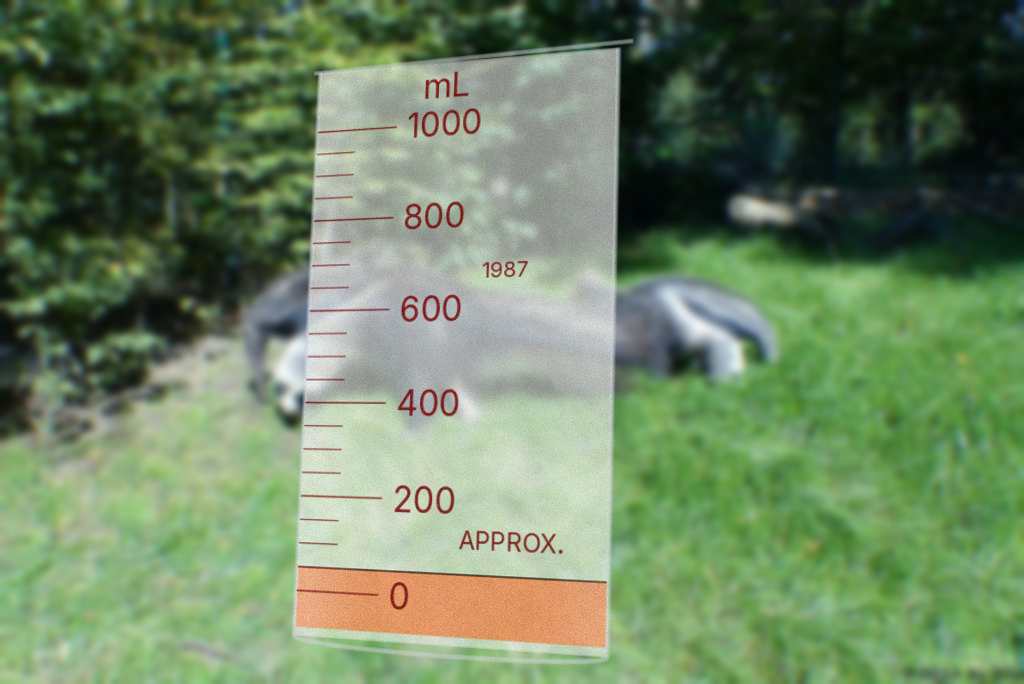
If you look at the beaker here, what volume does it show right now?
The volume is 50 mL
